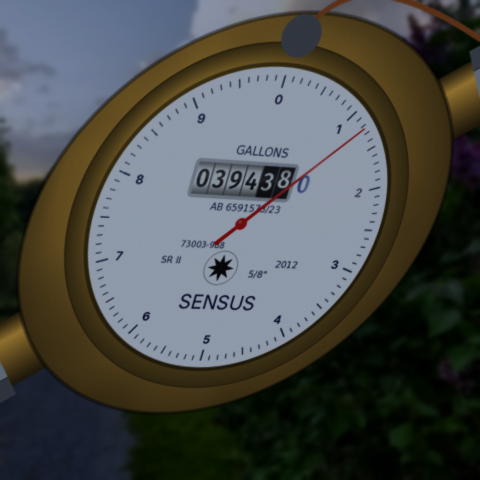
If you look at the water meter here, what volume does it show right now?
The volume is 394381.2 gal
